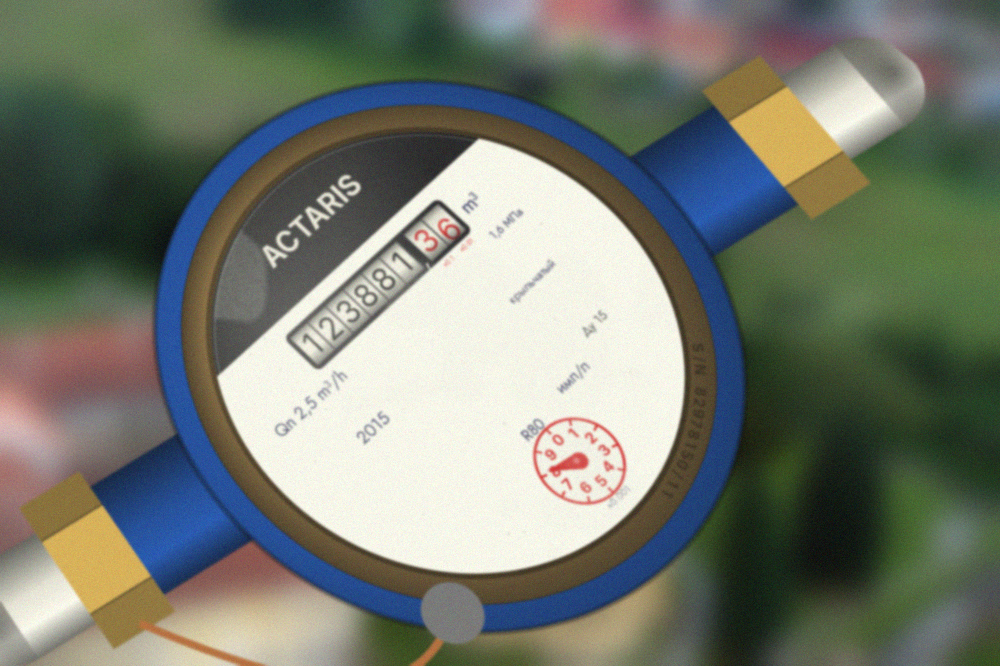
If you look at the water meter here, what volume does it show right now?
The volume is 123881.358 m³
